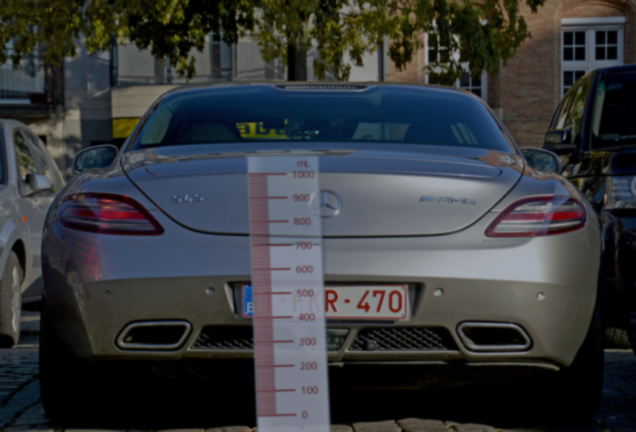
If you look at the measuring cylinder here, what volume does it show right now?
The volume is 700 mL
